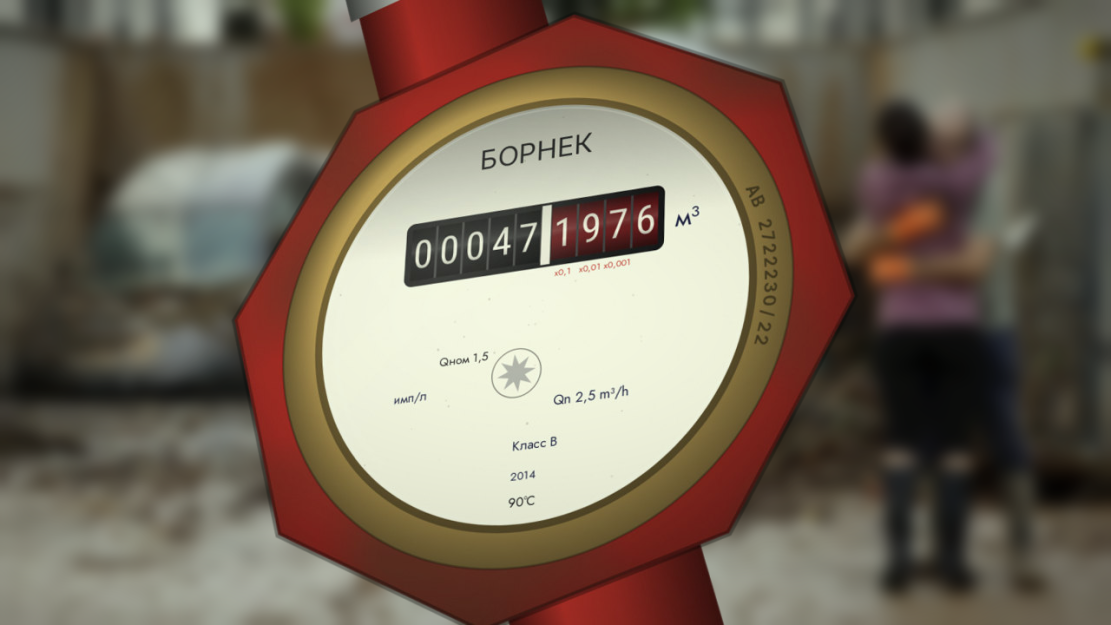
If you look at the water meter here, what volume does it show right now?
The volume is 47.1976 m³
